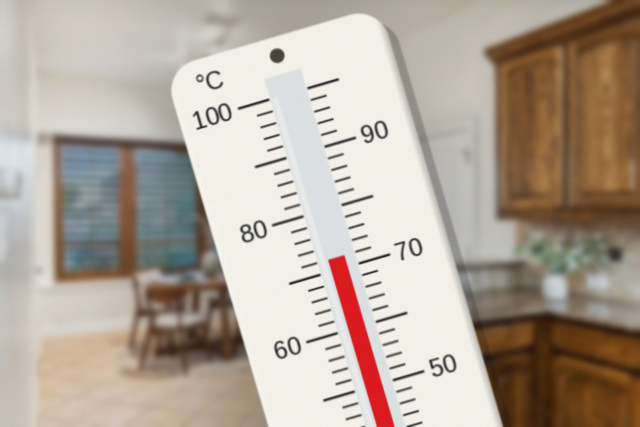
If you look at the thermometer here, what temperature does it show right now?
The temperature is 72 °C
